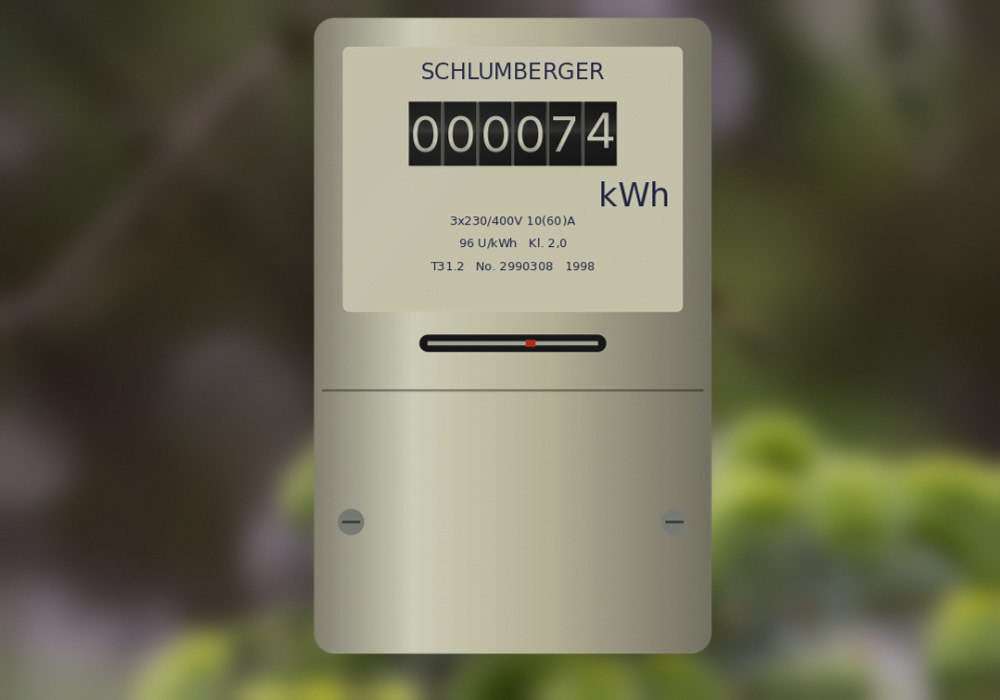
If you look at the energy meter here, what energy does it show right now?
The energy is 74 kWh
